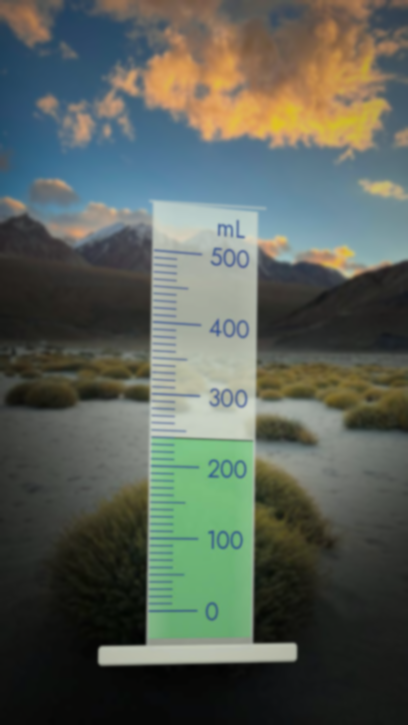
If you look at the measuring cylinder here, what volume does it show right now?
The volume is 240 mL
